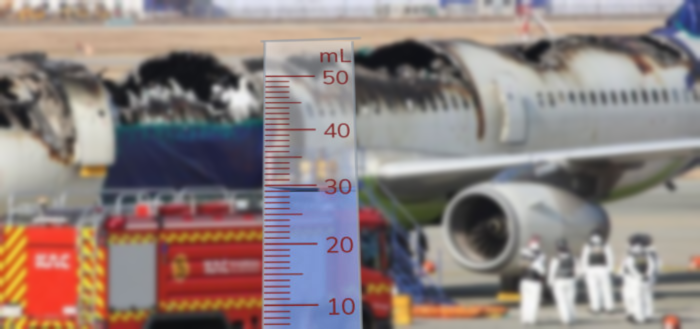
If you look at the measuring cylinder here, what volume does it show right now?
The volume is 29 mL
